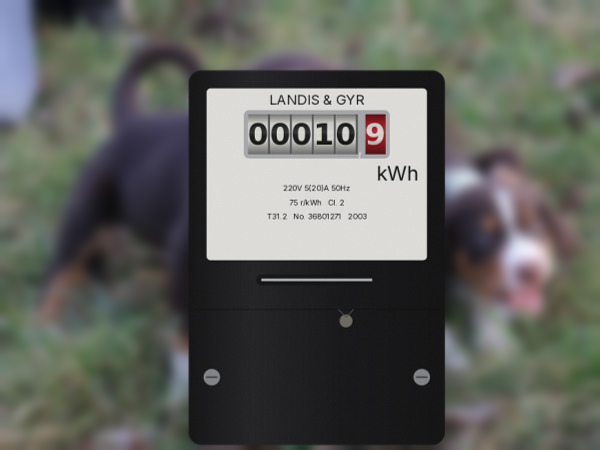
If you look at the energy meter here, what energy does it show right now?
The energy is 10.9 kWh
